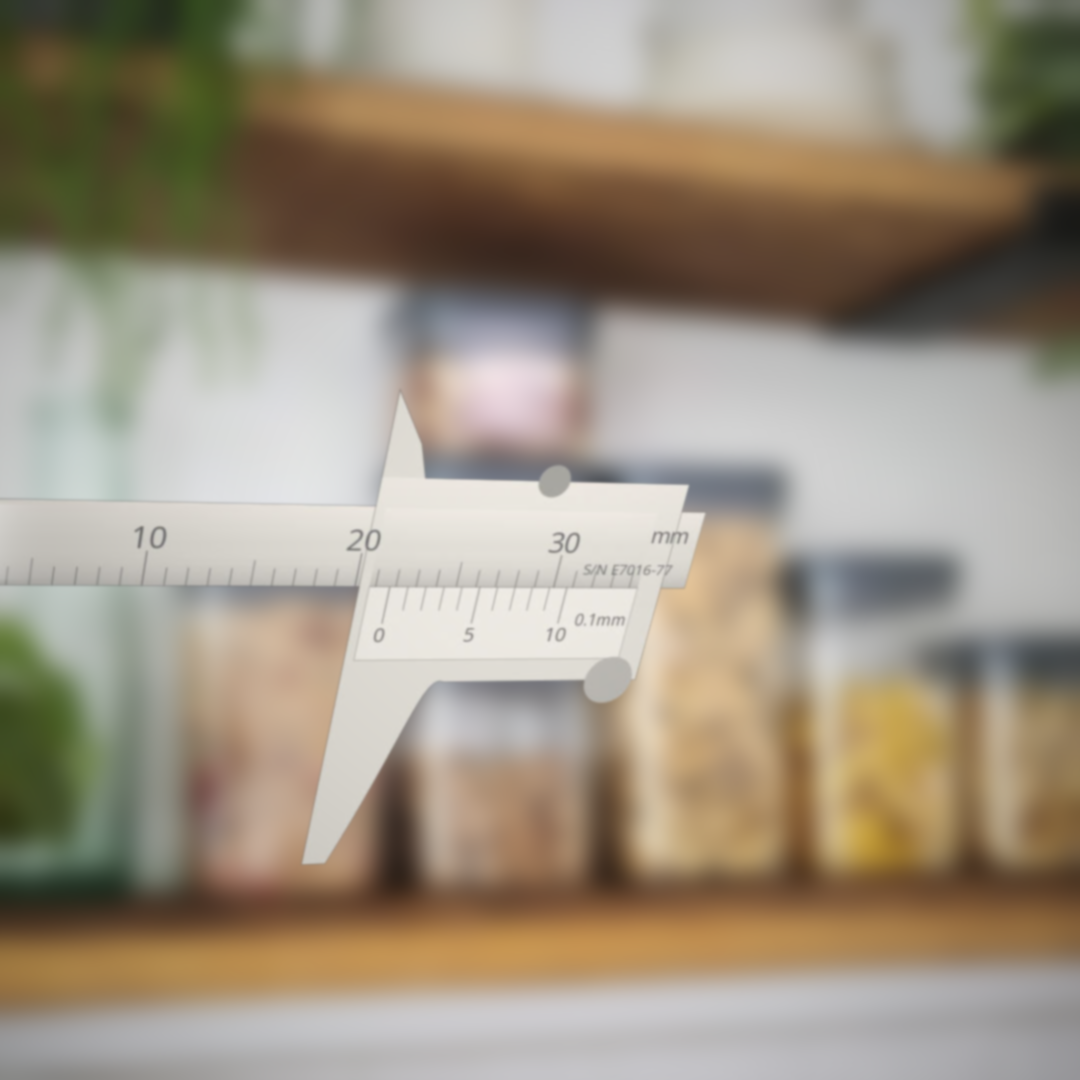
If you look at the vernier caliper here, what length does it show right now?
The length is 21.7 mm
